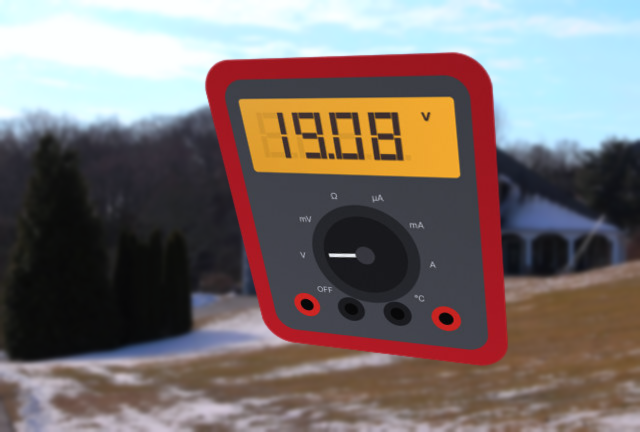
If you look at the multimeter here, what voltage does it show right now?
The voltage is 19.08 V
